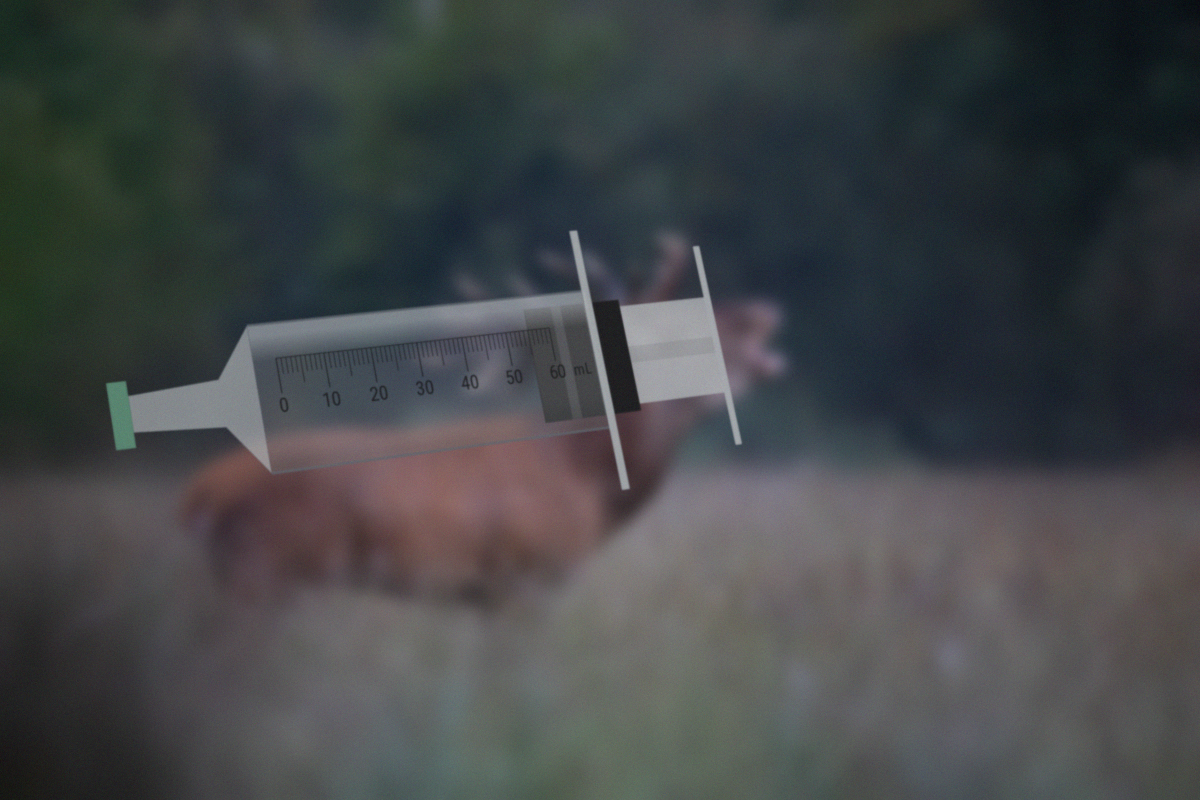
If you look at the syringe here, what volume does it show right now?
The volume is 55 mL
